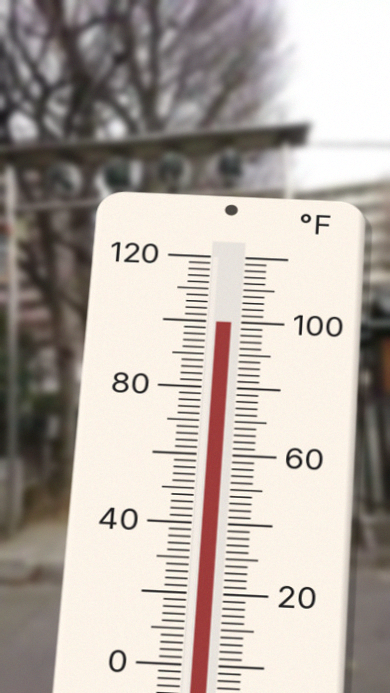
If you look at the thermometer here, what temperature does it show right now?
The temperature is 100 °F
